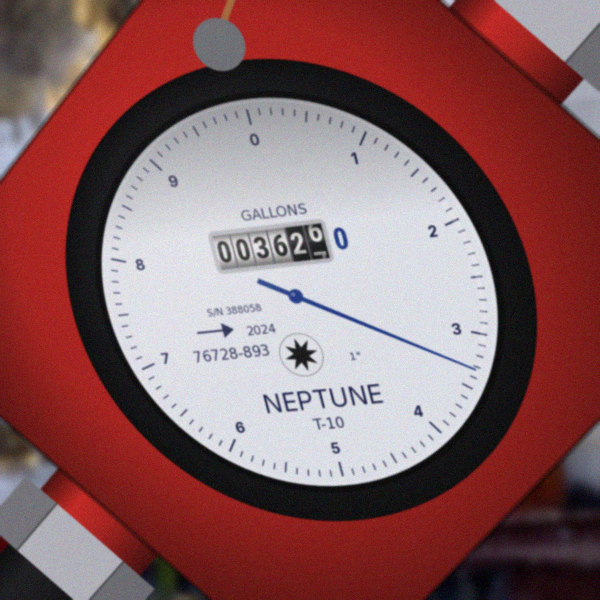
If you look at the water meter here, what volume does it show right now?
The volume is 36263.3 gal
